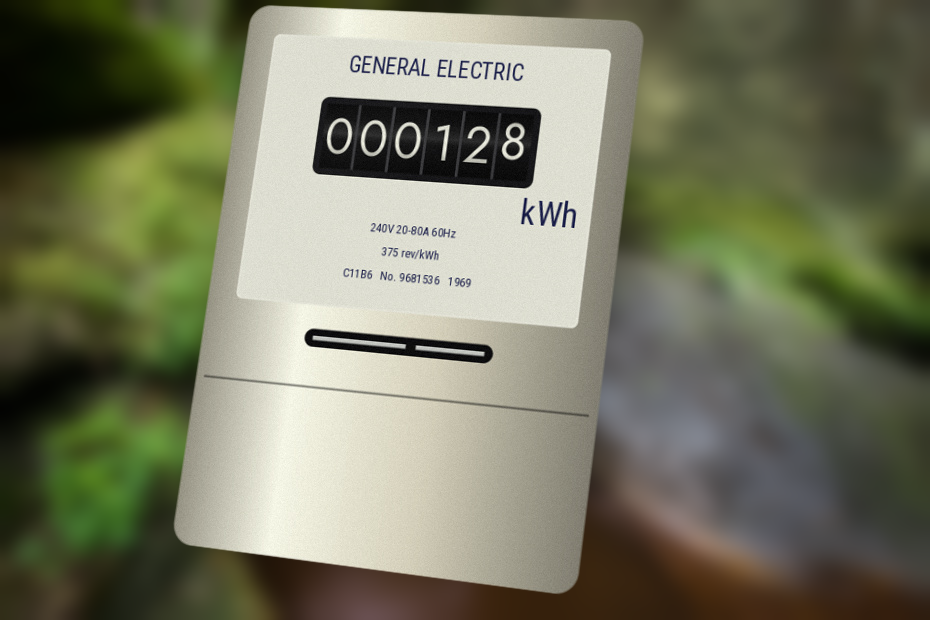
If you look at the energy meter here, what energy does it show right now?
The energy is 128 kWh
